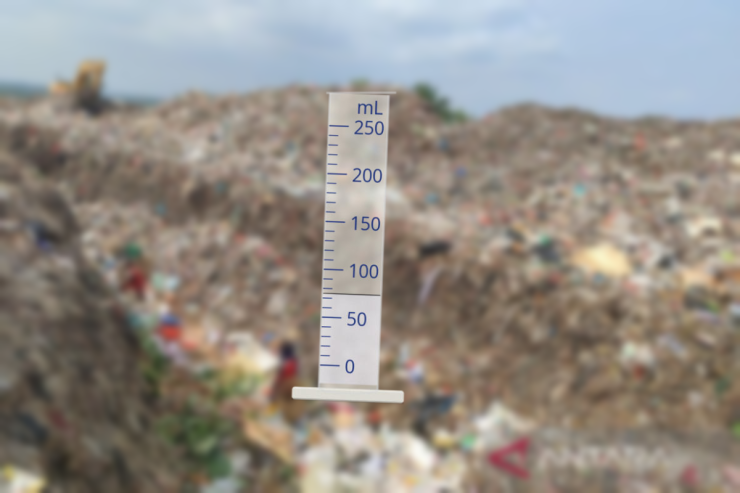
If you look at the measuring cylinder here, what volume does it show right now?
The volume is 75 mL
